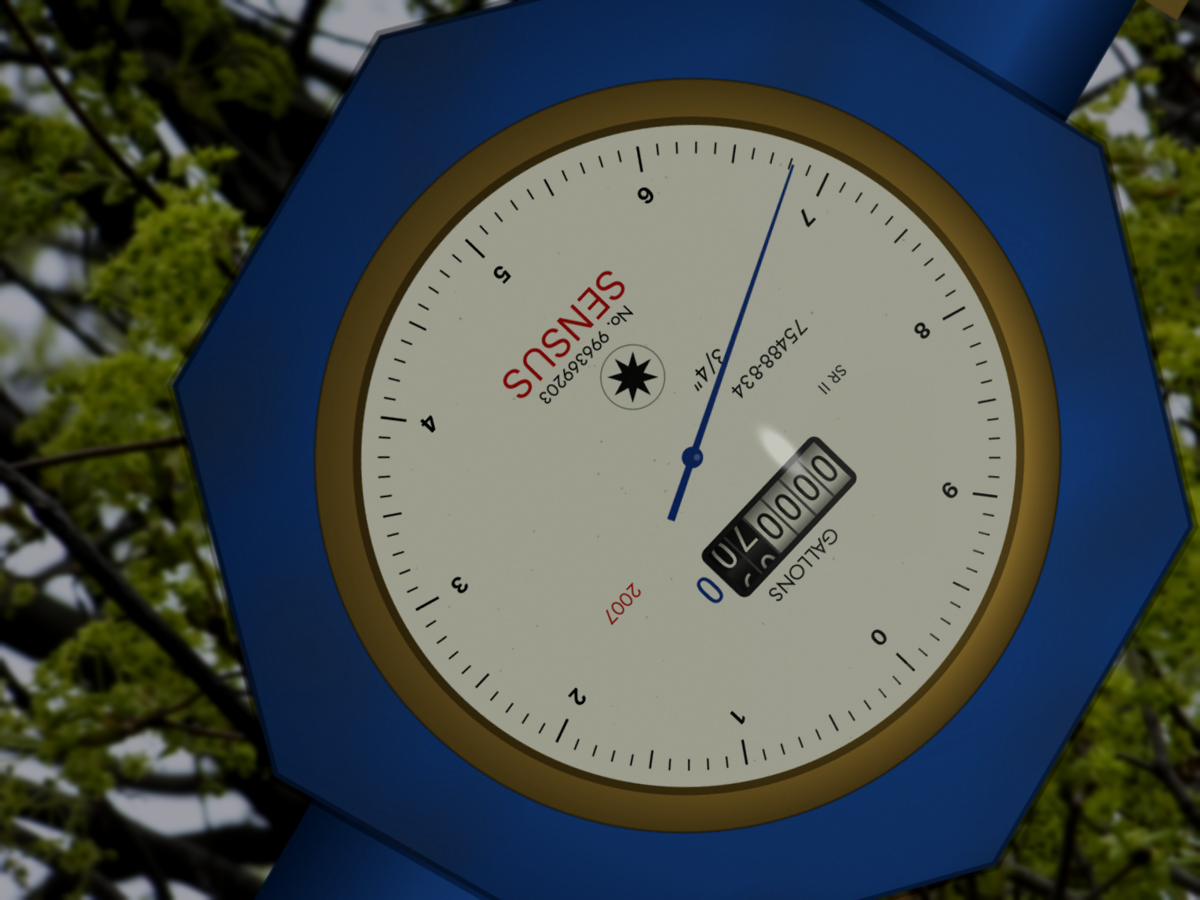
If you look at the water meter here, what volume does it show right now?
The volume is 696.8 gal
